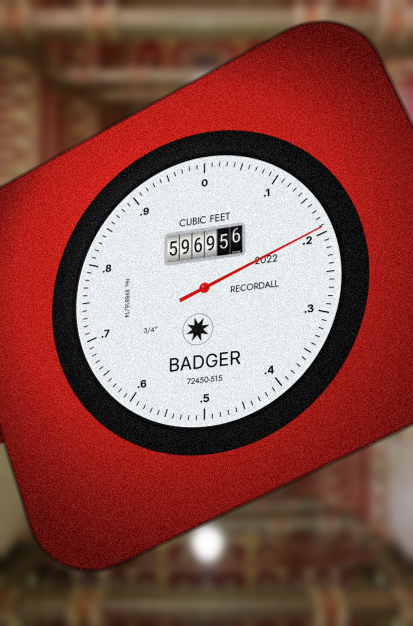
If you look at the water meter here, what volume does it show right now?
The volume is 596956.19 ft³
